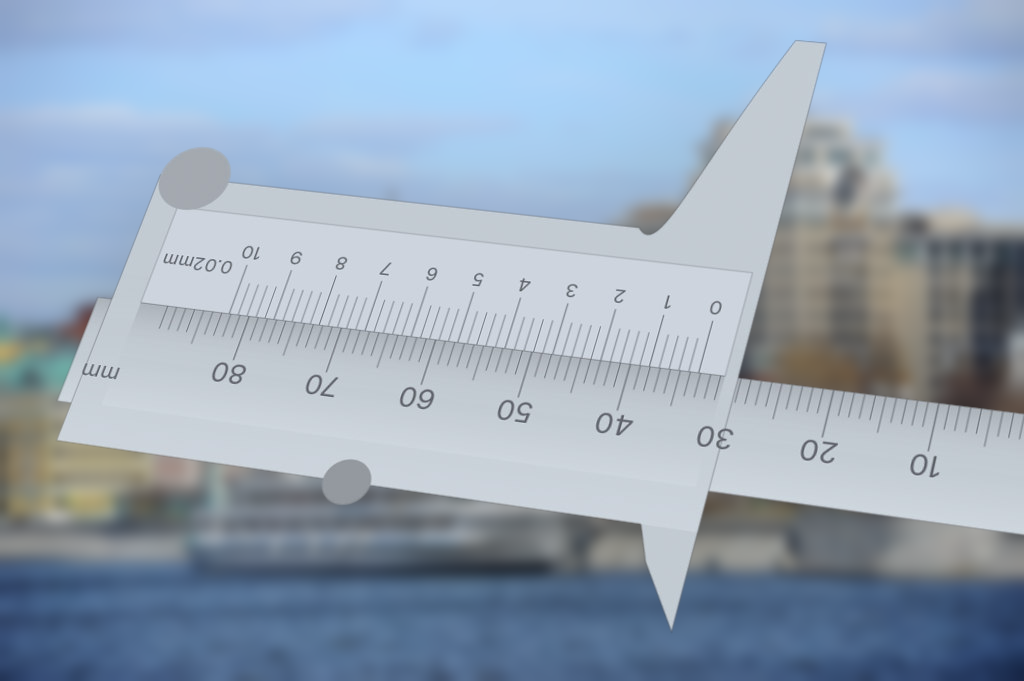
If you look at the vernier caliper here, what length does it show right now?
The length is 33.2 mm
